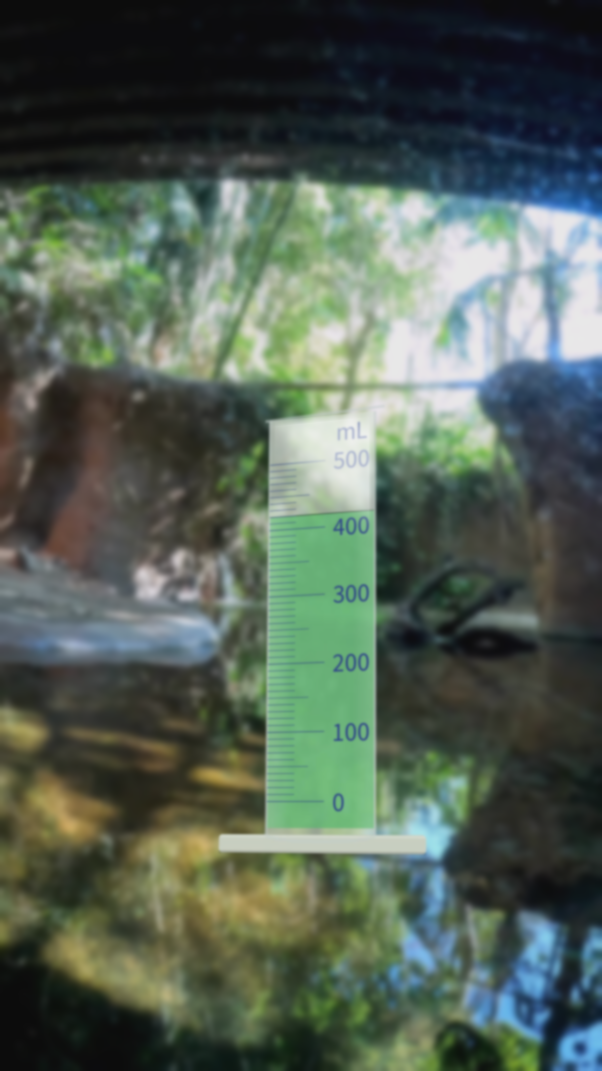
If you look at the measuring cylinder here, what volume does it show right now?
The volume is 420 mL
